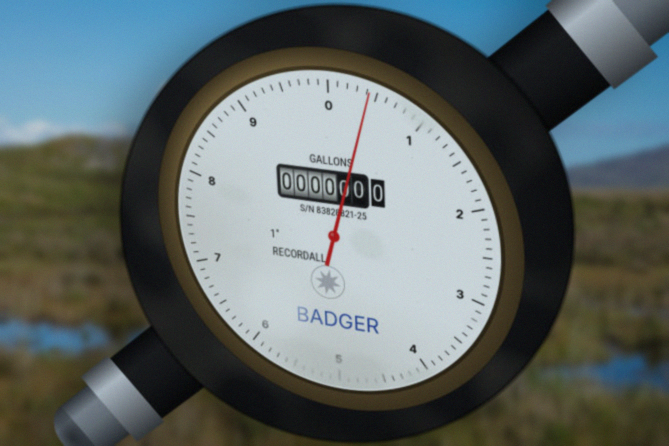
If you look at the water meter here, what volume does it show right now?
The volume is 0.4 gal
